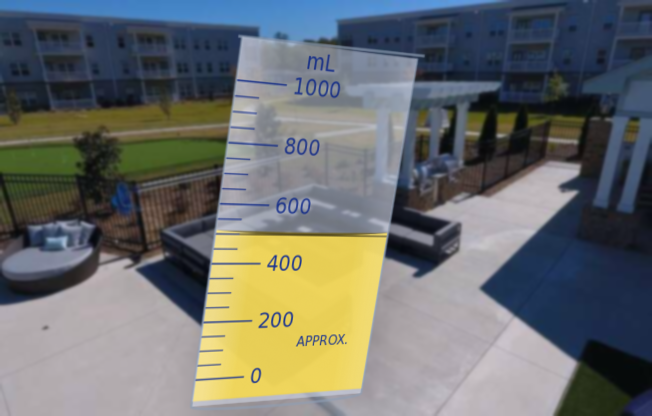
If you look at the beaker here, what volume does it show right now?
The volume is 500 mL
